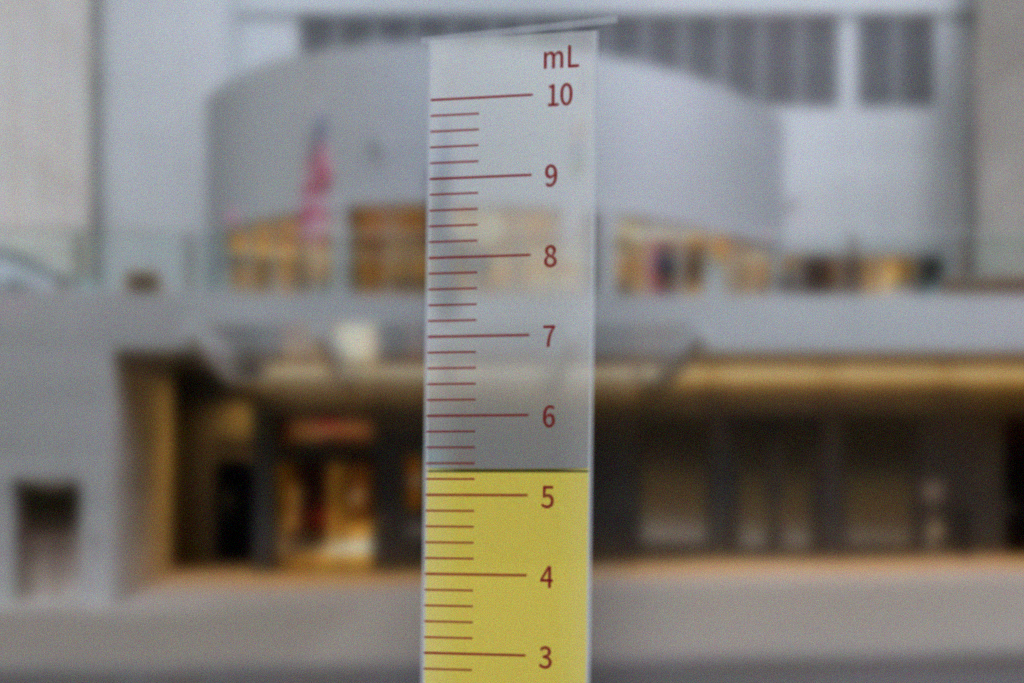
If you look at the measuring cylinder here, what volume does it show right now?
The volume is 5.3 mL
